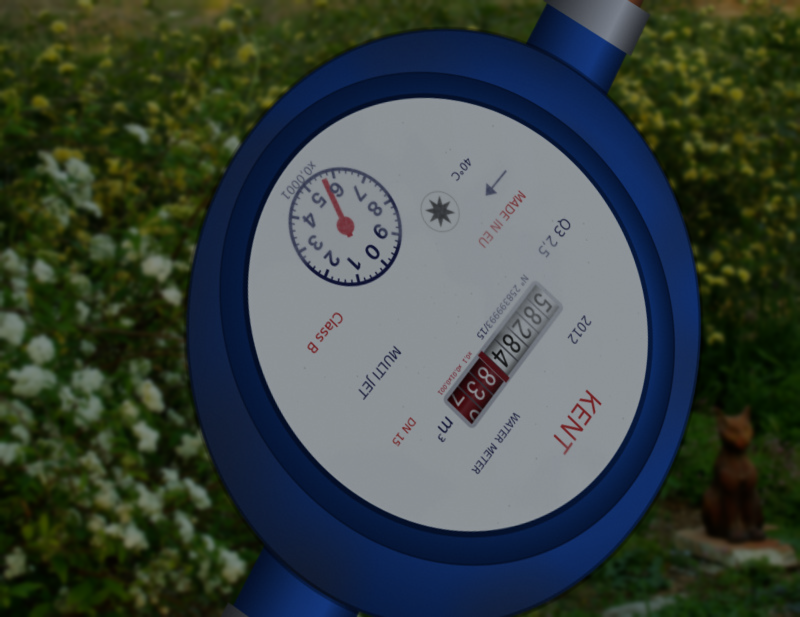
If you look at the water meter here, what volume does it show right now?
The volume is 58284.8365 m³
